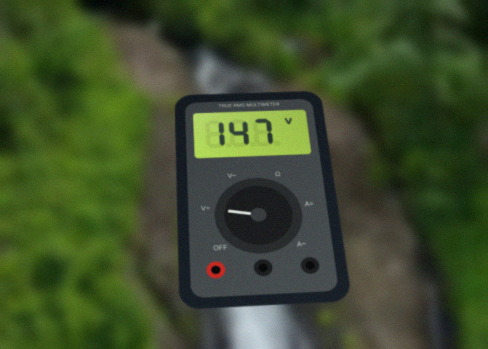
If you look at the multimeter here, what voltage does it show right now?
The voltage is 147 V
